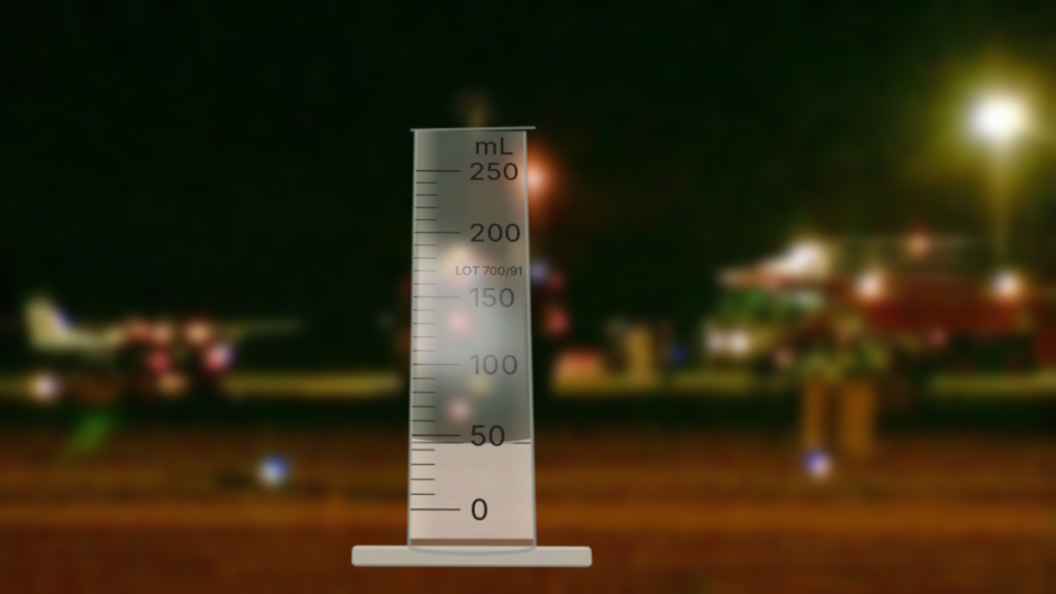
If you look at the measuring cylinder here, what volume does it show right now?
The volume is 45 mL
